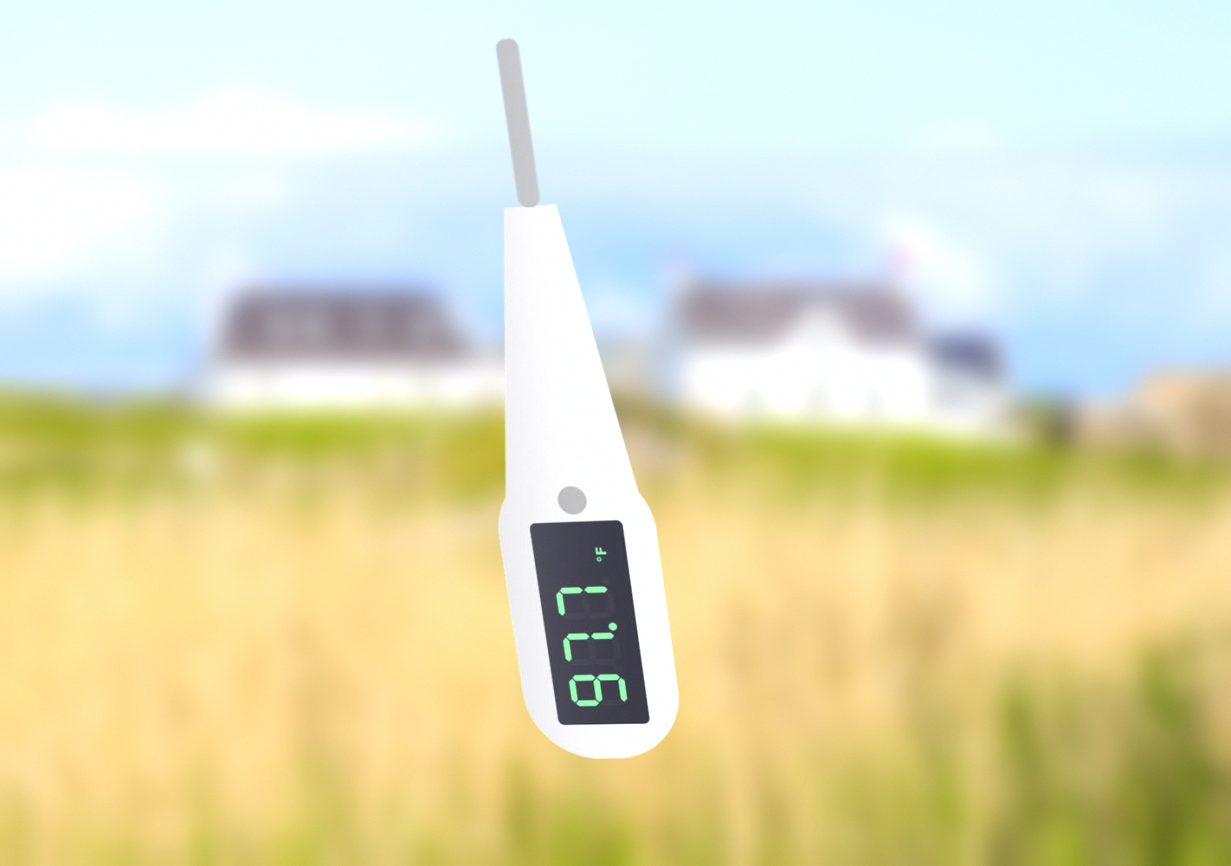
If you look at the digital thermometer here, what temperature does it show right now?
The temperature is 97.7 °F
